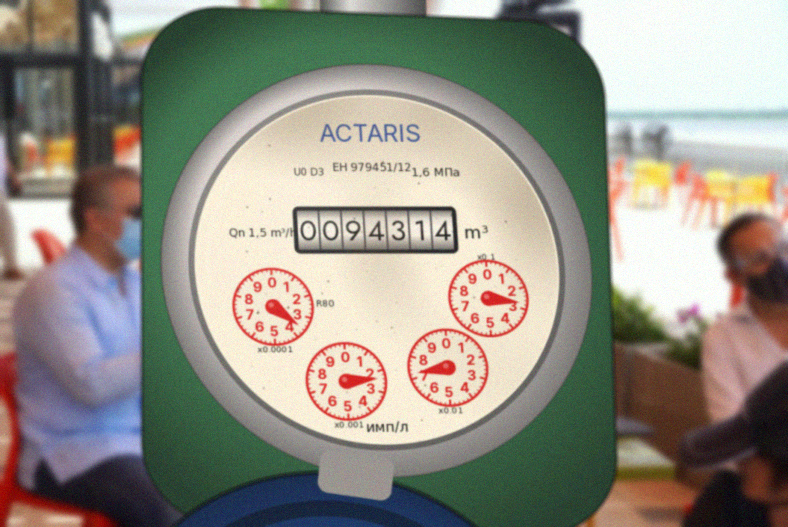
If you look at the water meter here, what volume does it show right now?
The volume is 94314.2723 m³
